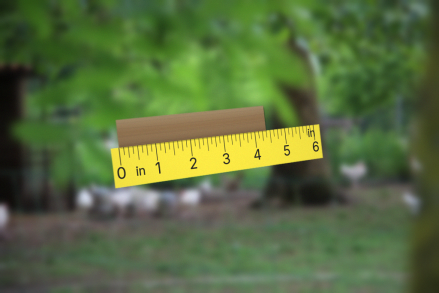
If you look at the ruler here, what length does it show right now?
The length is 4.375 in
